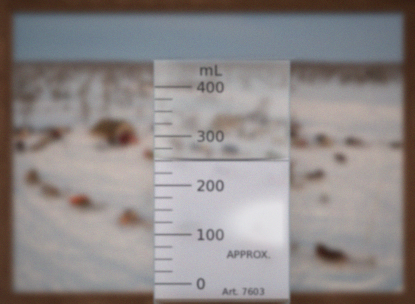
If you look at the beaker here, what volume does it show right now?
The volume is 250 mL
